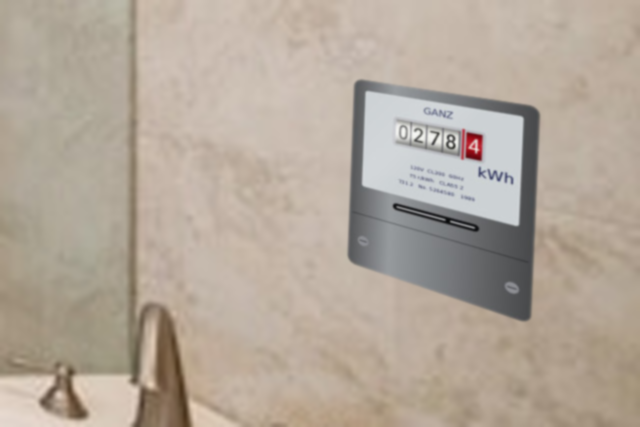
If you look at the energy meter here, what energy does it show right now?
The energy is 278.4 kWh
